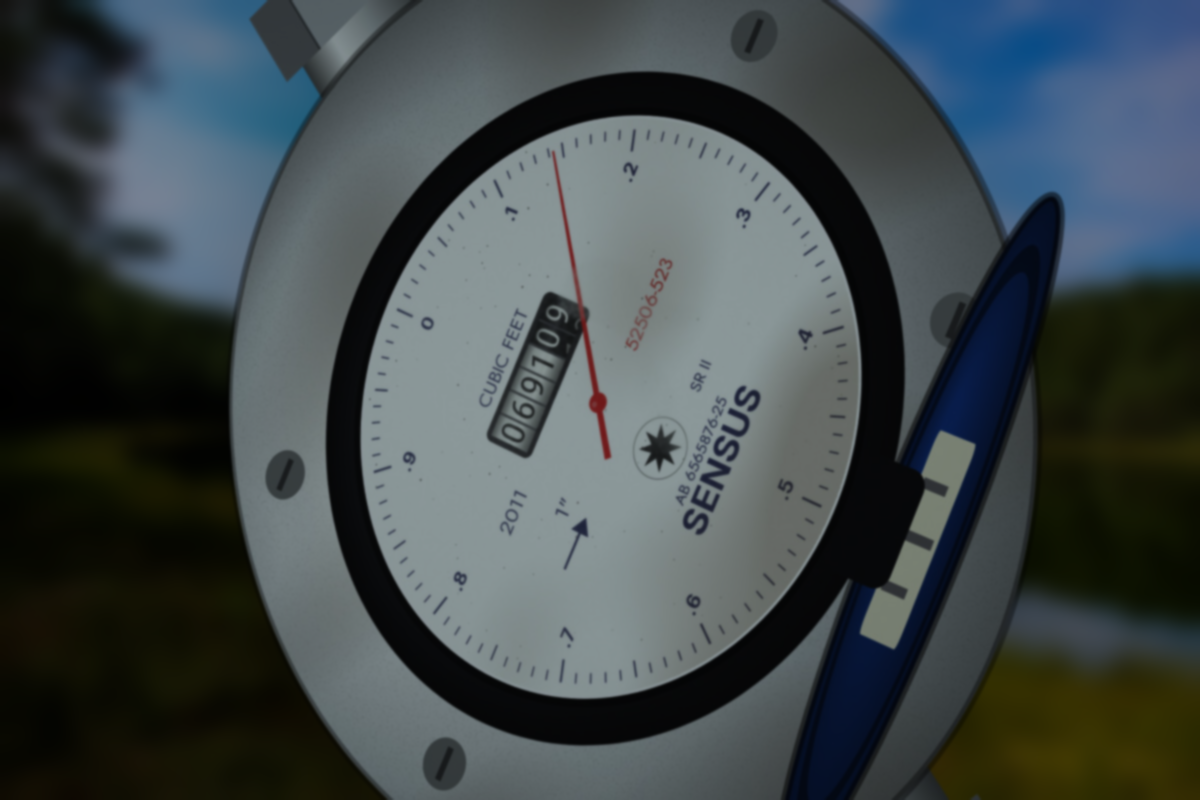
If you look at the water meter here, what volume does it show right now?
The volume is 69109.14 ft³
